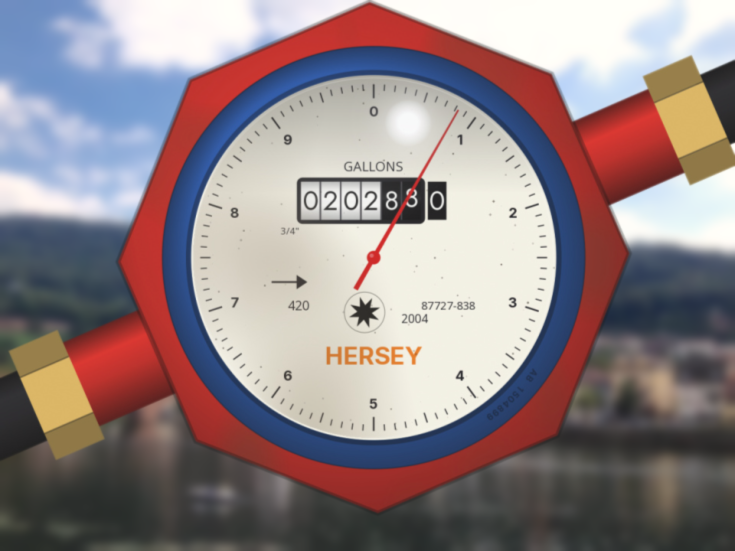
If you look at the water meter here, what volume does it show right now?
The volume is 202880.8 gal
